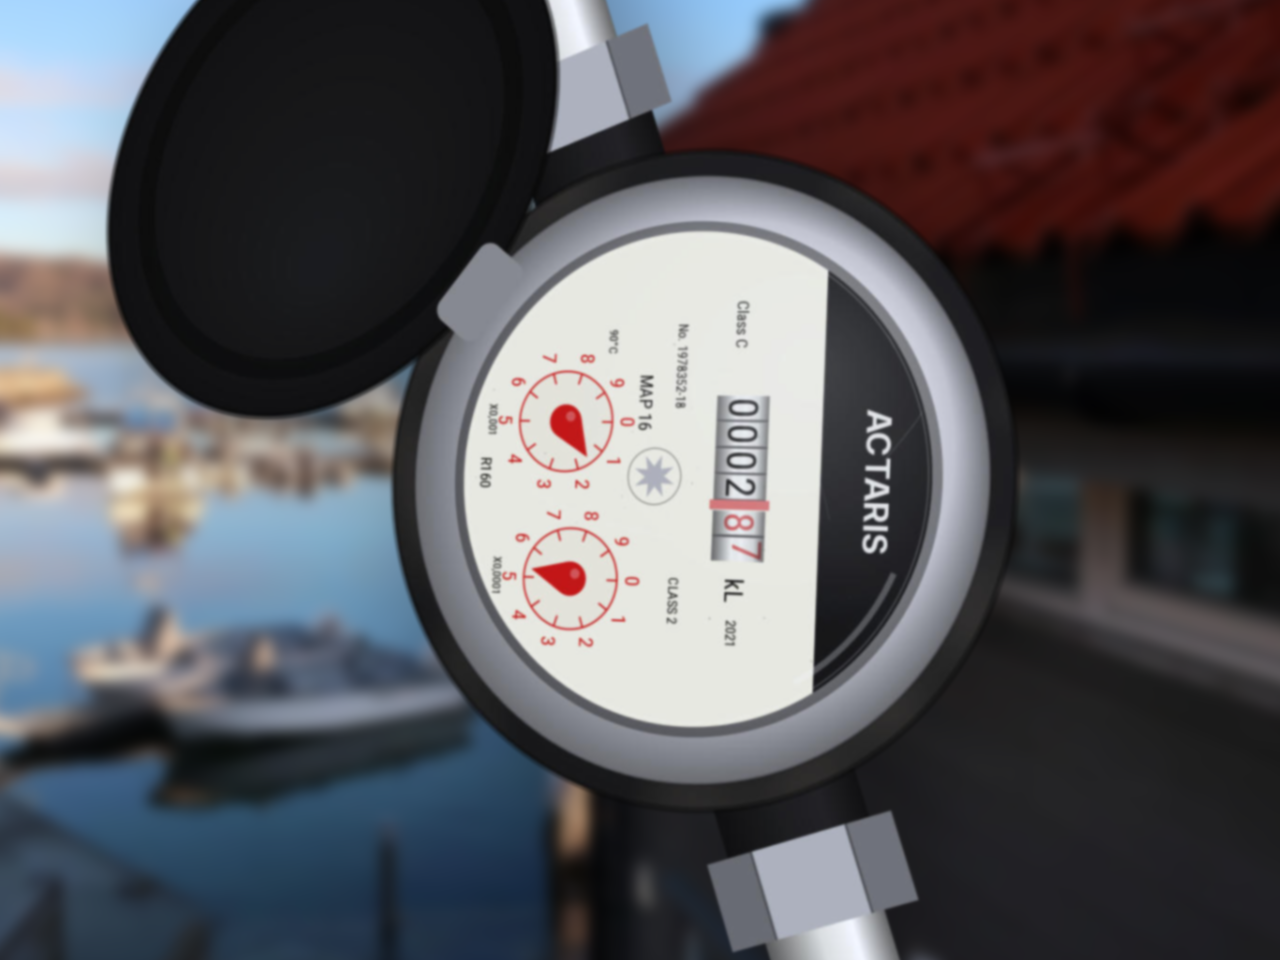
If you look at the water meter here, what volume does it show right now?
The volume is 2.8715 kL
